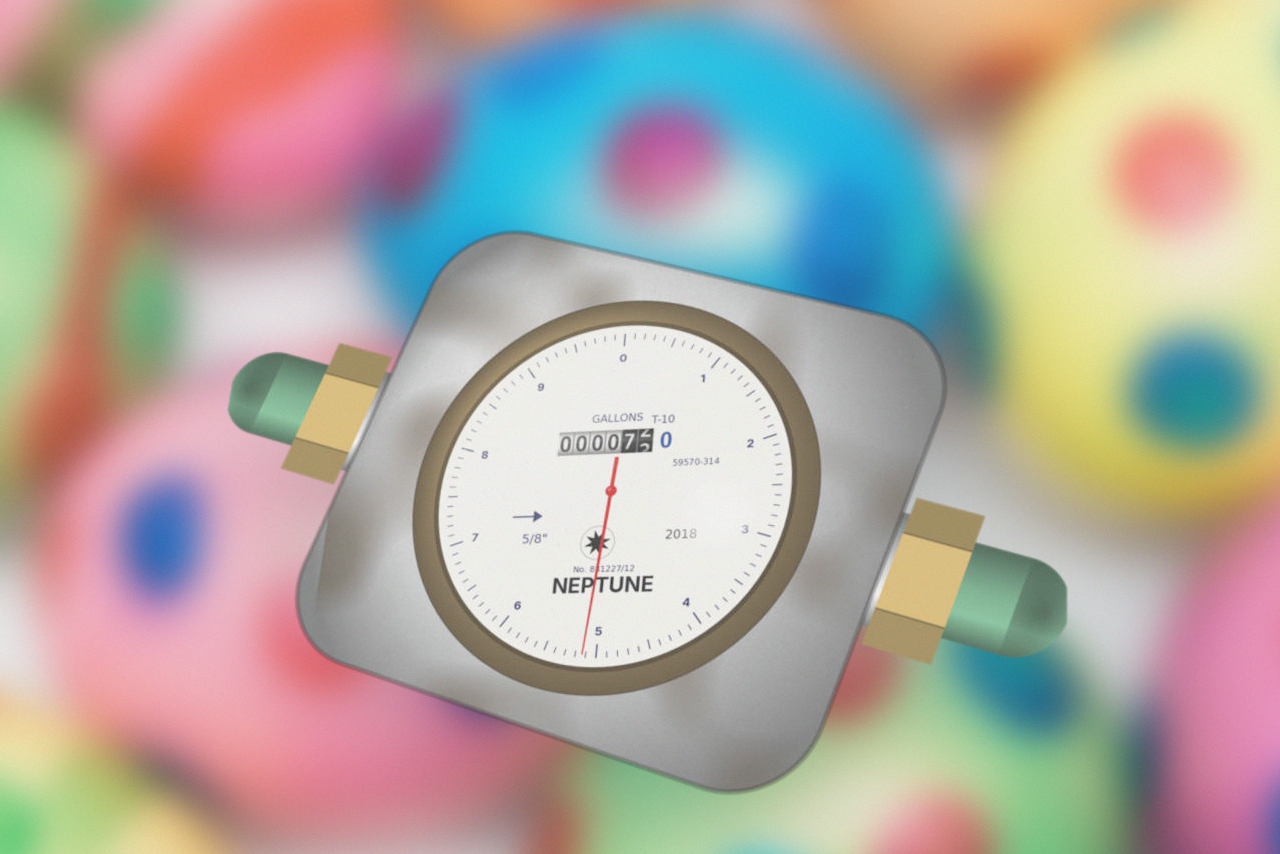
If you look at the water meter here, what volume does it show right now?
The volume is 725.1 gal
